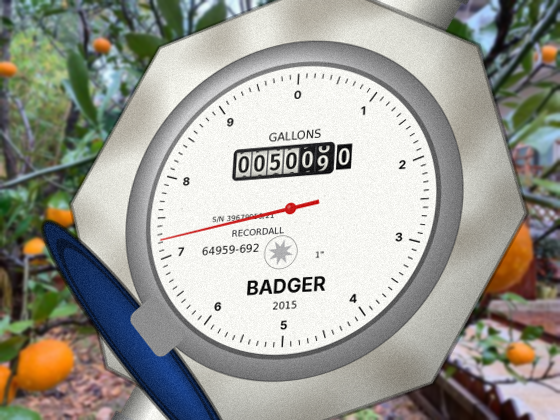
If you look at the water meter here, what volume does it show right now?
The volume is 50087.2 gal
